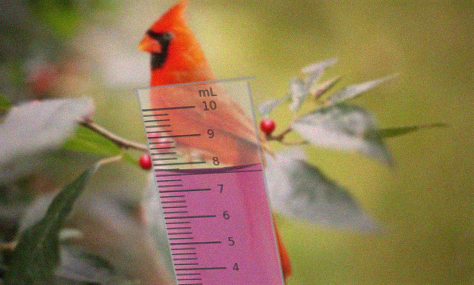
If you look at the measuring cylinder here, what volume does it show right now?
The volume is 7.6 mL
